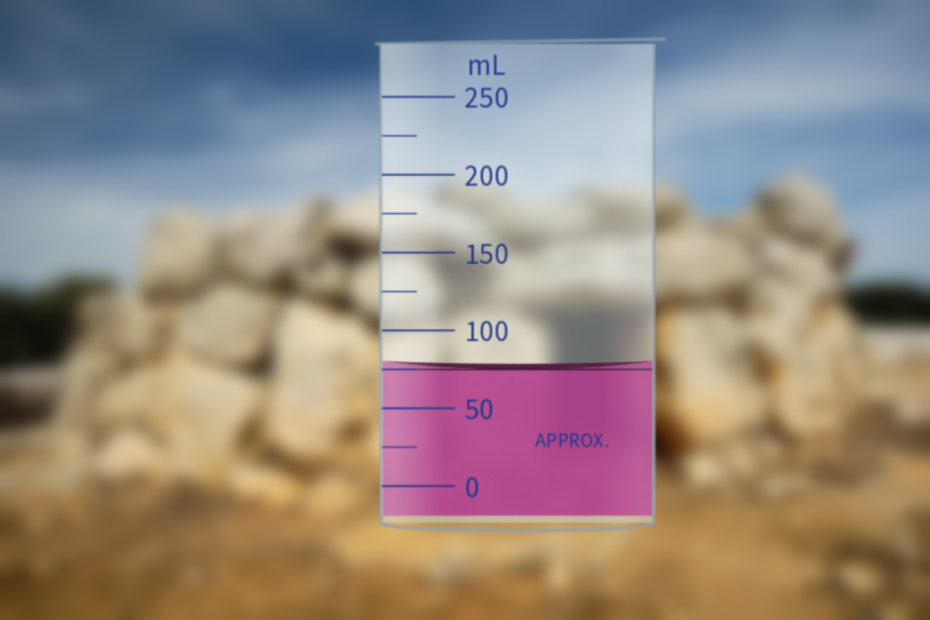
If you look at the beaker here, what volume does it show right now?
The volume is 75 mL
